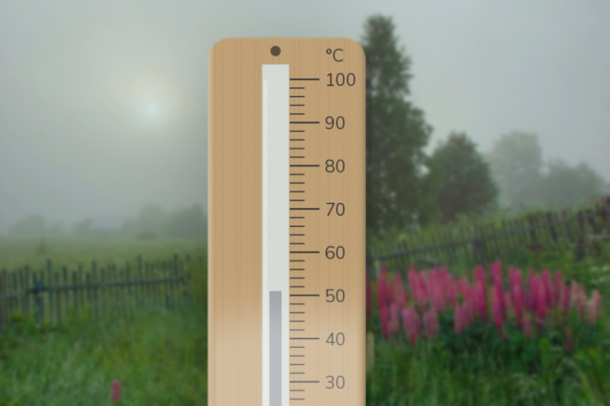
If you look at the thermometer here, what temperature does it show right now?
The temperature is 51 °C
